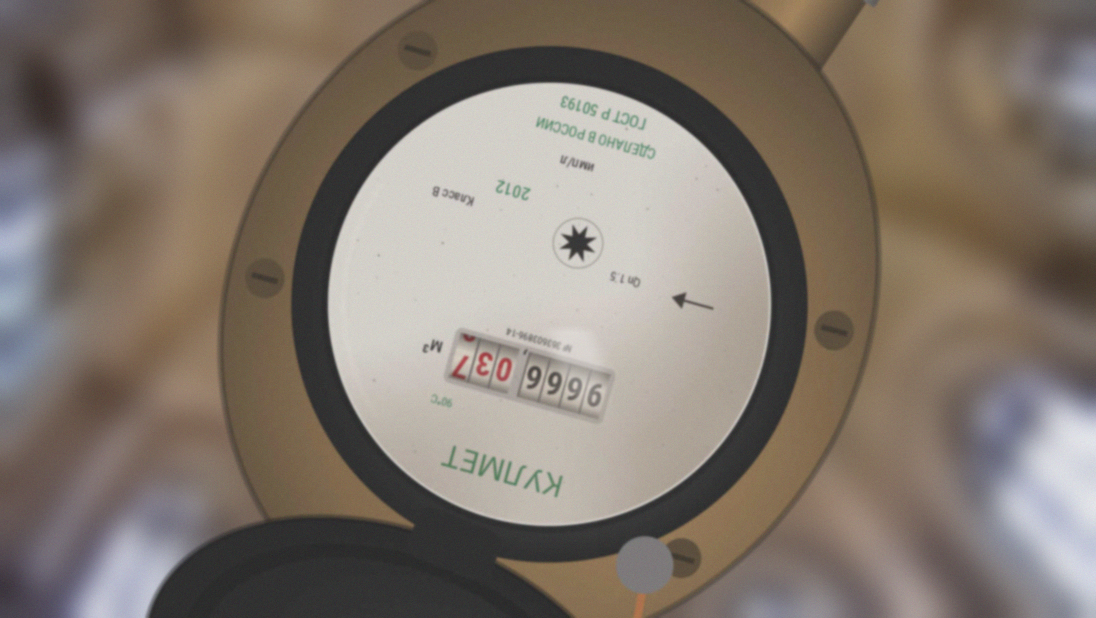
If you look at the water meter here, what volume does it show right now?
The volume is 9666.037 m³
